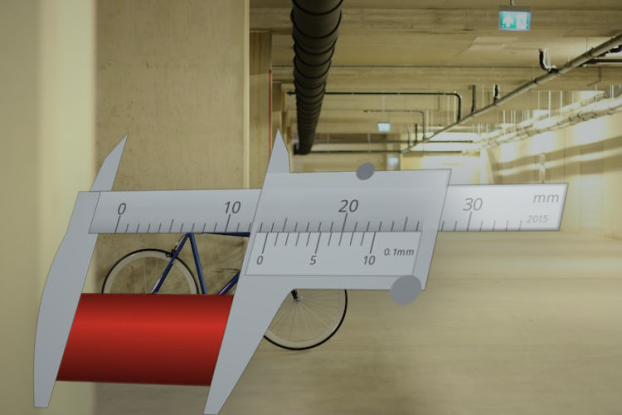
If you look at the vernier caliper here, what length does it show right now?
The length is 13.7 mm
